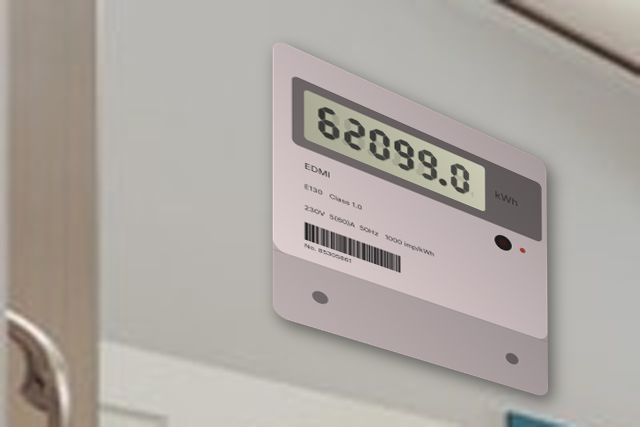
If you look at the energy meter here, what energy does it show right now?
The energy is 62099.0 kWh
